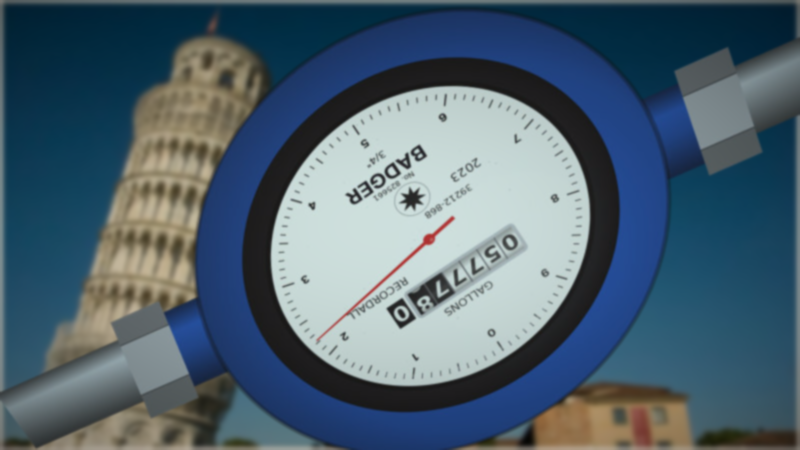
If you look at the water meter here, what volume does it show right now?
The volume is 577782.2 gal
